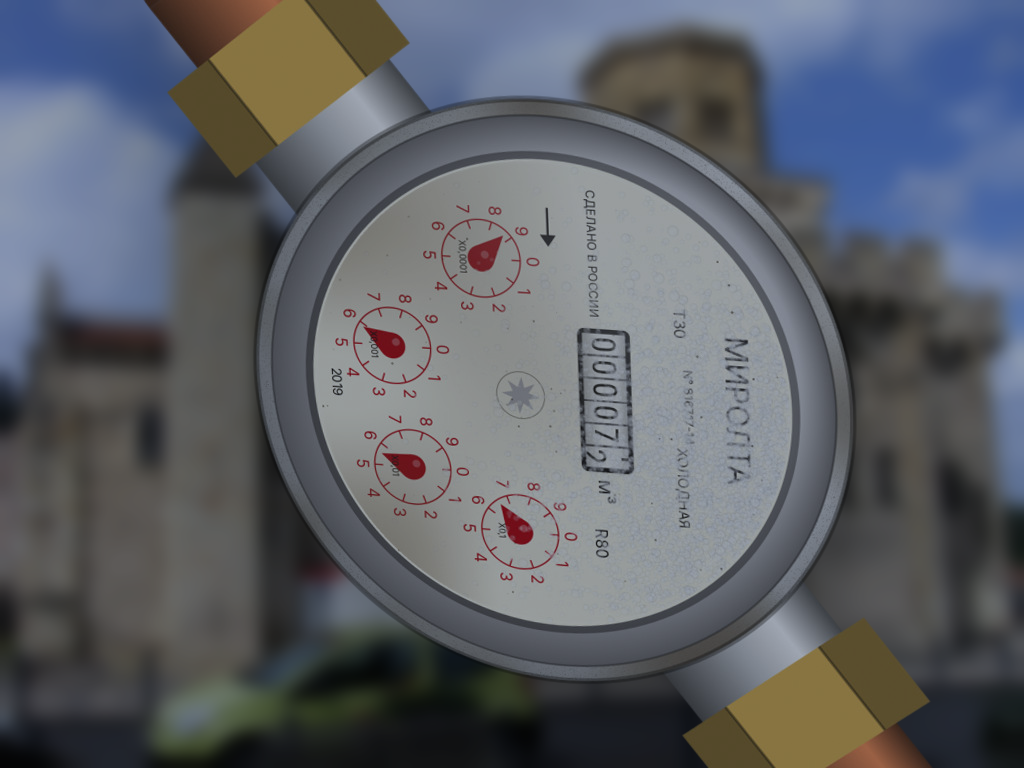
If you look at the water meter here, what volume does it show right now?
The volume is 71.6558 m³
